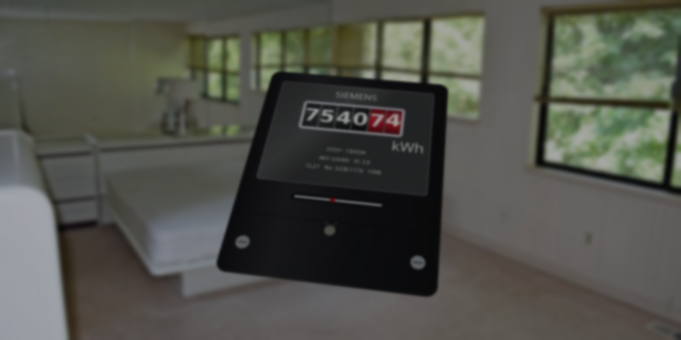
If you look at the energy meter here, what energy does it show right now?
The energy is 7540.74 kWh
